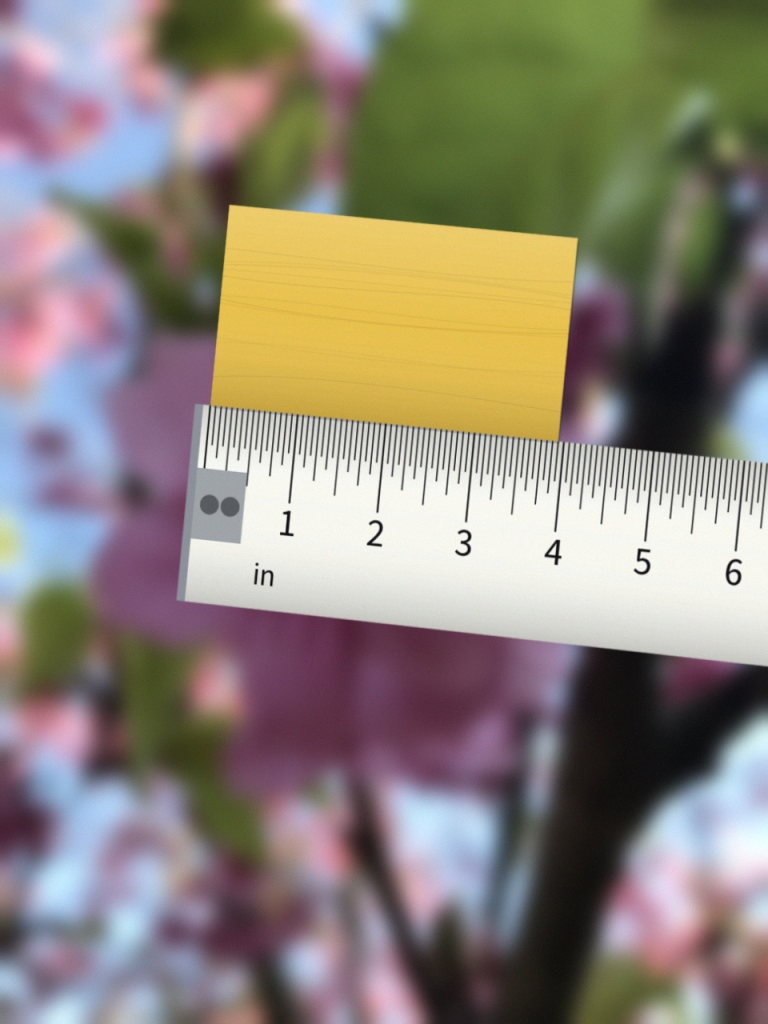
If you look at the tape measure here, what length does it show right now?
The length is 3.9375 in
